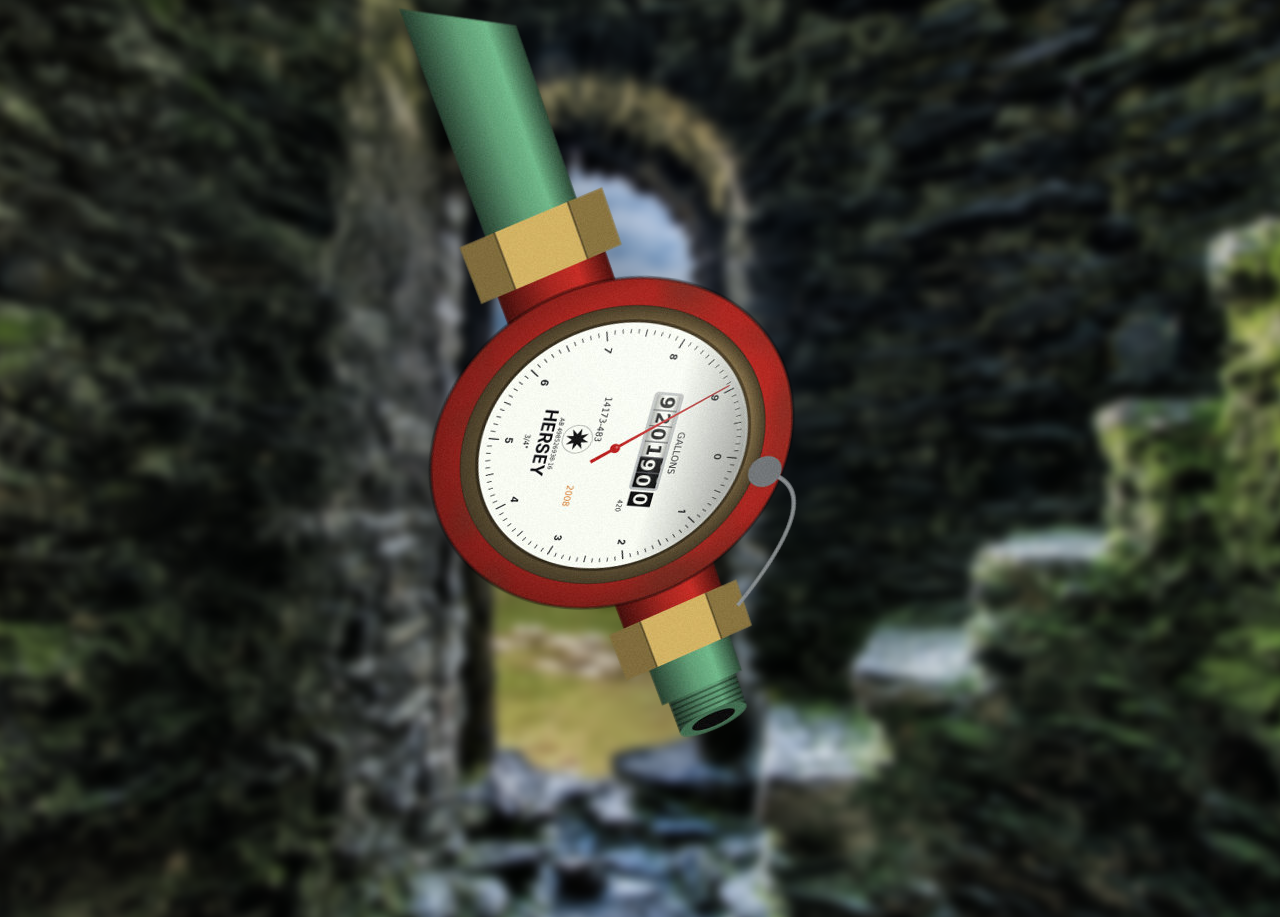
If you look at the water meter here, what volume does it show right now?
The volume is 9201898.9 gal
